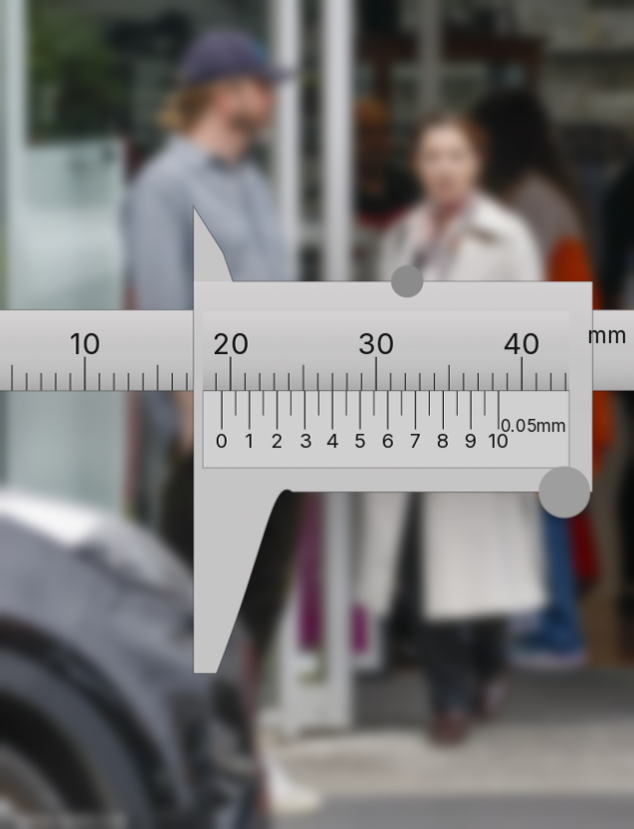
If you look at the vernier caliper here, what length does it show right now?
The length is 19.4 mm
